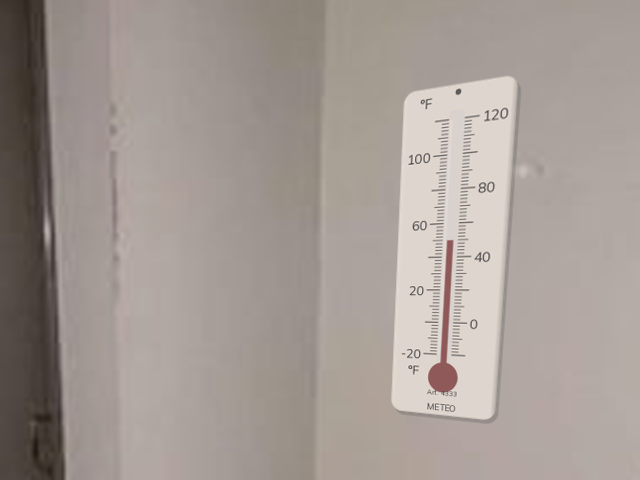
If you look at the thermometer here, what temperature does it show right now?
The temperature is 50 °F
